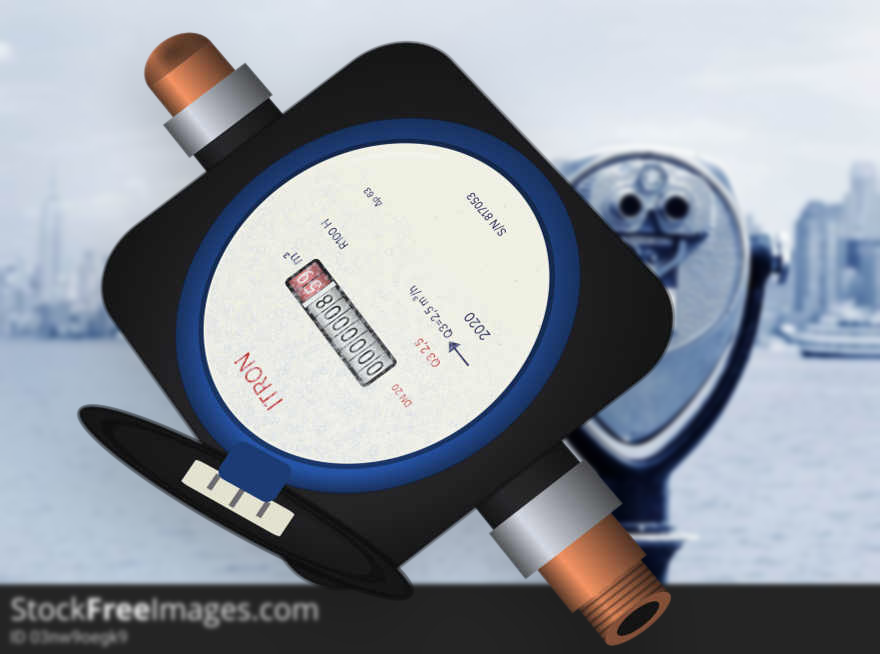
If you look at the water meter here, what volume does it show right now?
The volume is 8.59 m³
